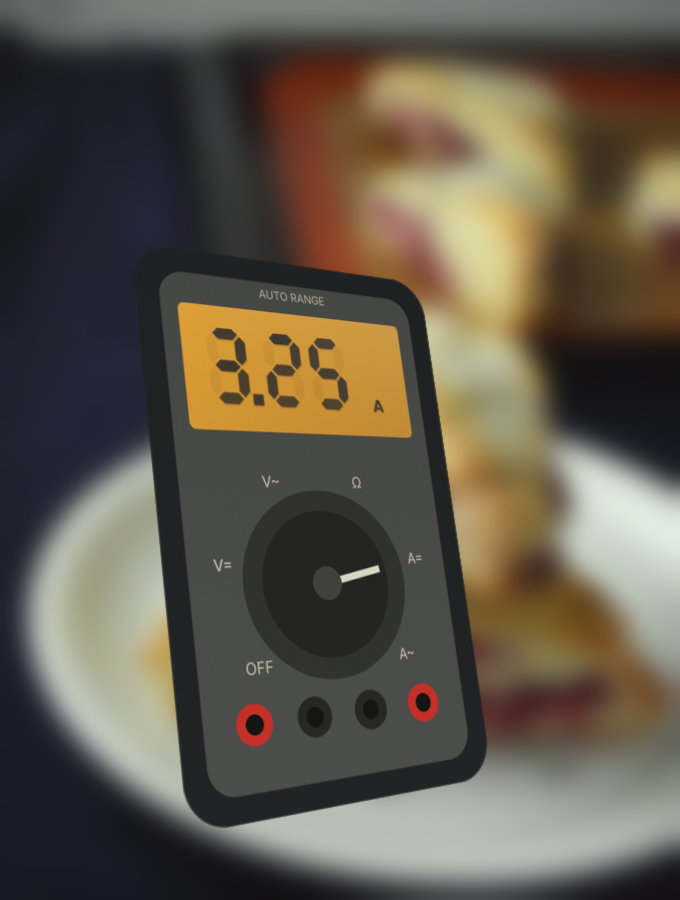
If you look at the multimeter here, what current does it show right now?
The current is 3.25 A
